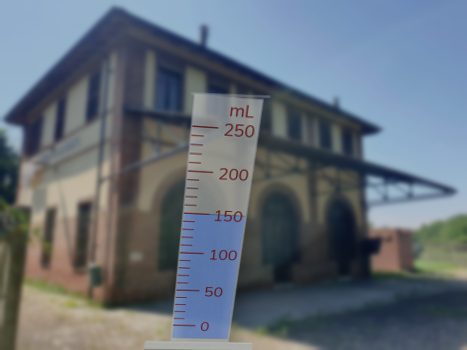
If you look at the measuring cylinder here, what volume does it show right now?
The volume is 150 mL
